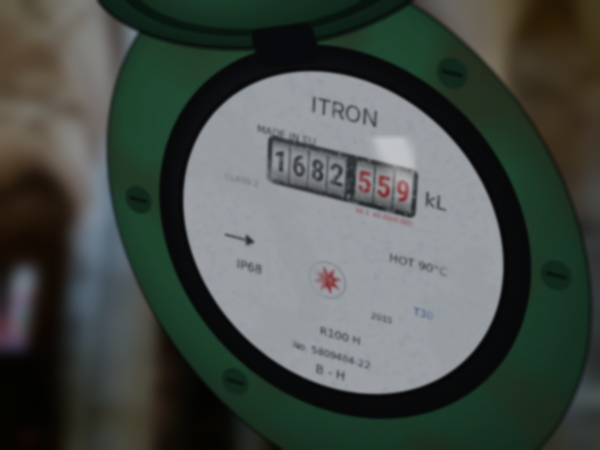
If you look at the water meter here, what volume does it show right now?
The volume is 1682.559 kL
